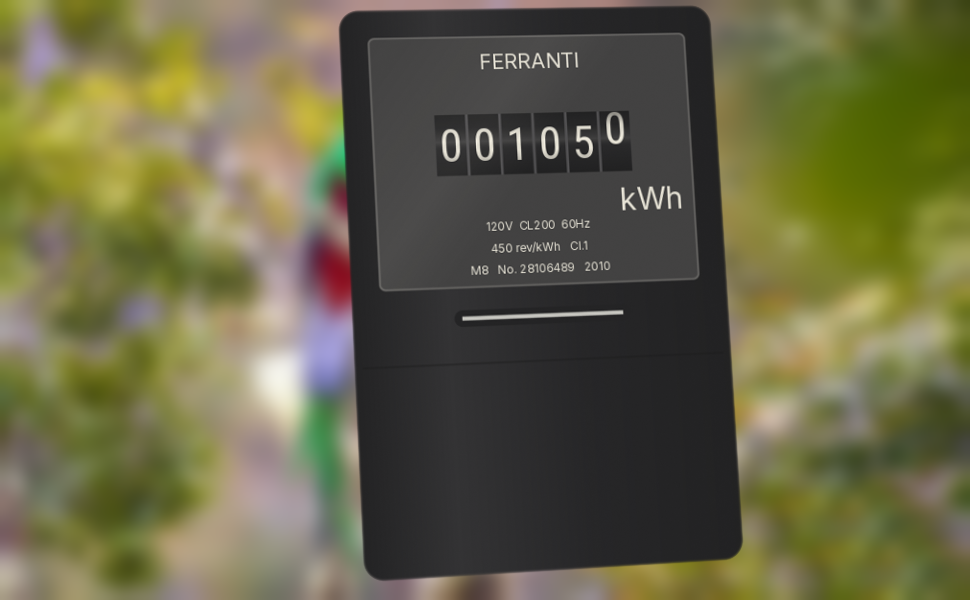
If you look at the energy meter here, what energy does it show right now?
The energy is 1050 kWh
